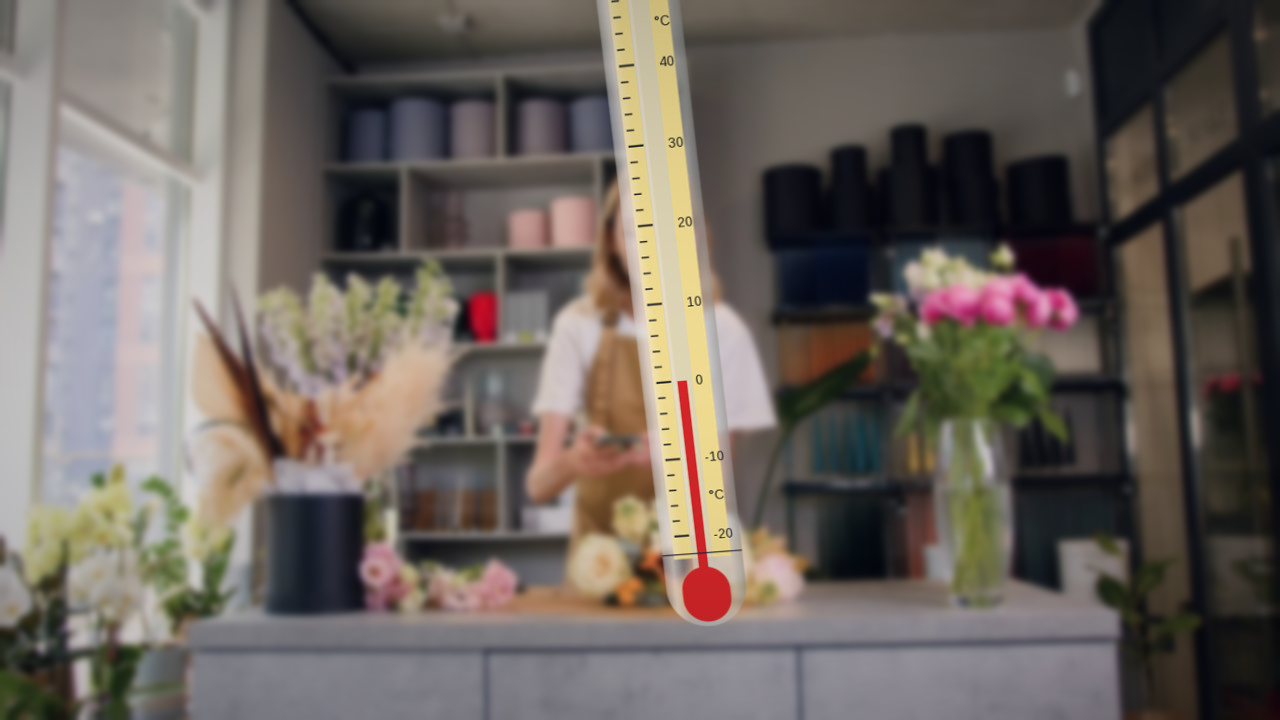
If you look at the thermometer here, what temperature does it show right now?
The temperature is 0 °C
